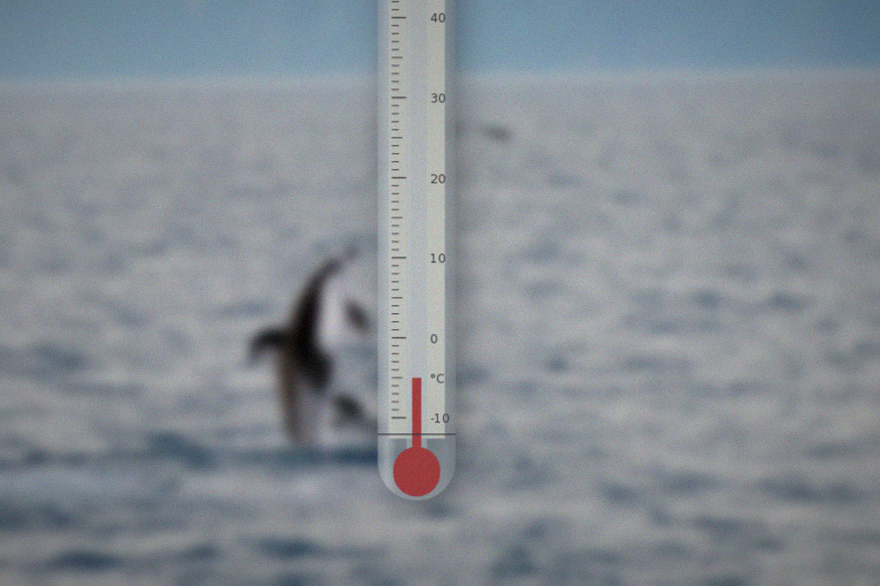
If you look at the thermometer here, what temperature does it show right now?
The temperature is -5 °C
